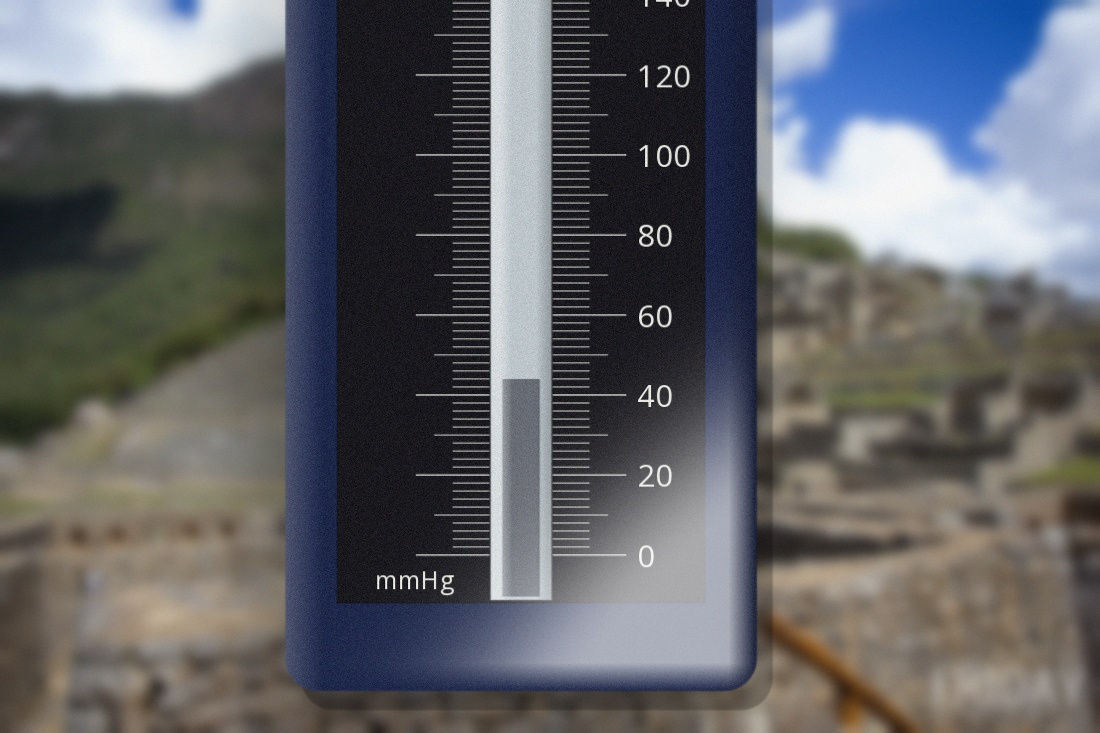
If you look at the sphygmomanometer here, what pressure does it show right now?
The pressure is 44 mmHg
